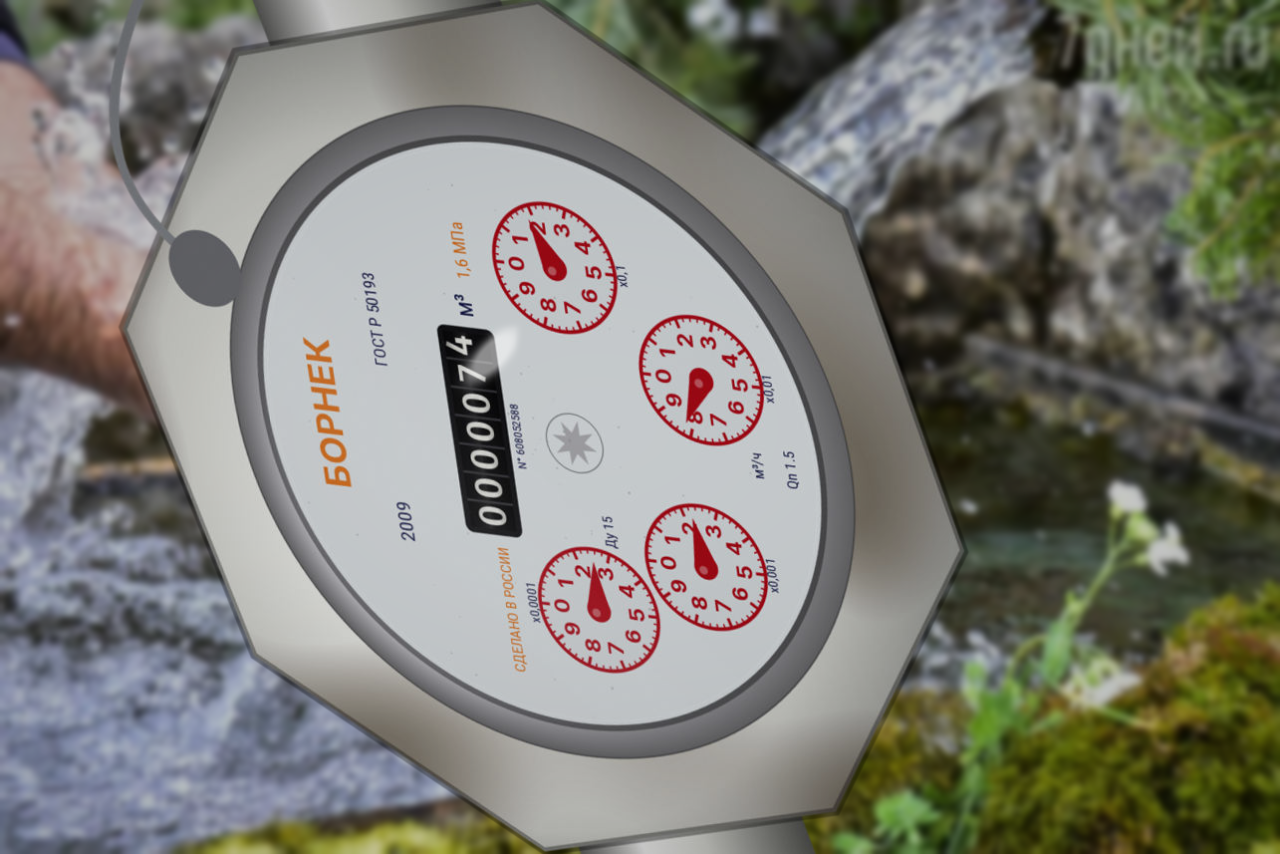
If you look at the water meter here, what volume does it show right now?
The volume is 74.1822 m³
